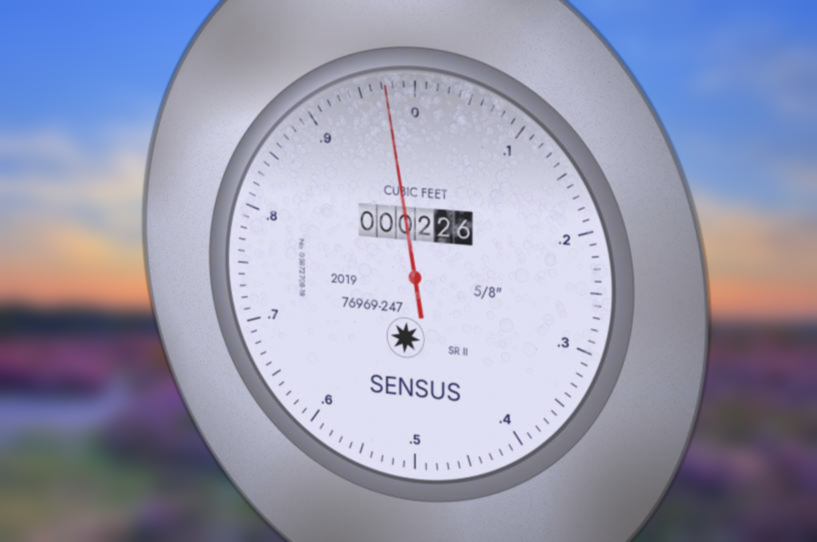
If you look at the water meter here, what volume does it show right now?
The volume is 225.97 ft³
